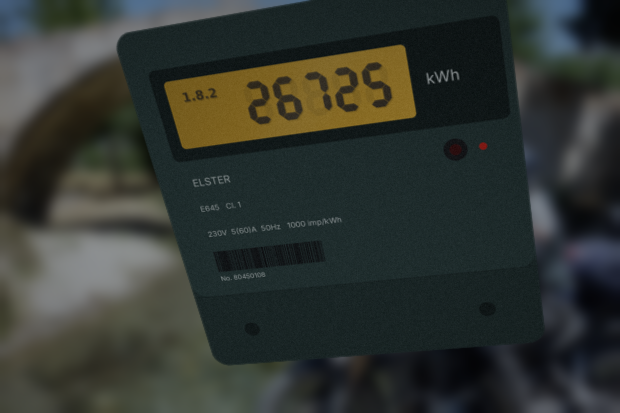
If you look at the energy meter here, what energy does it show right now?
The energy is 26725 kWh
